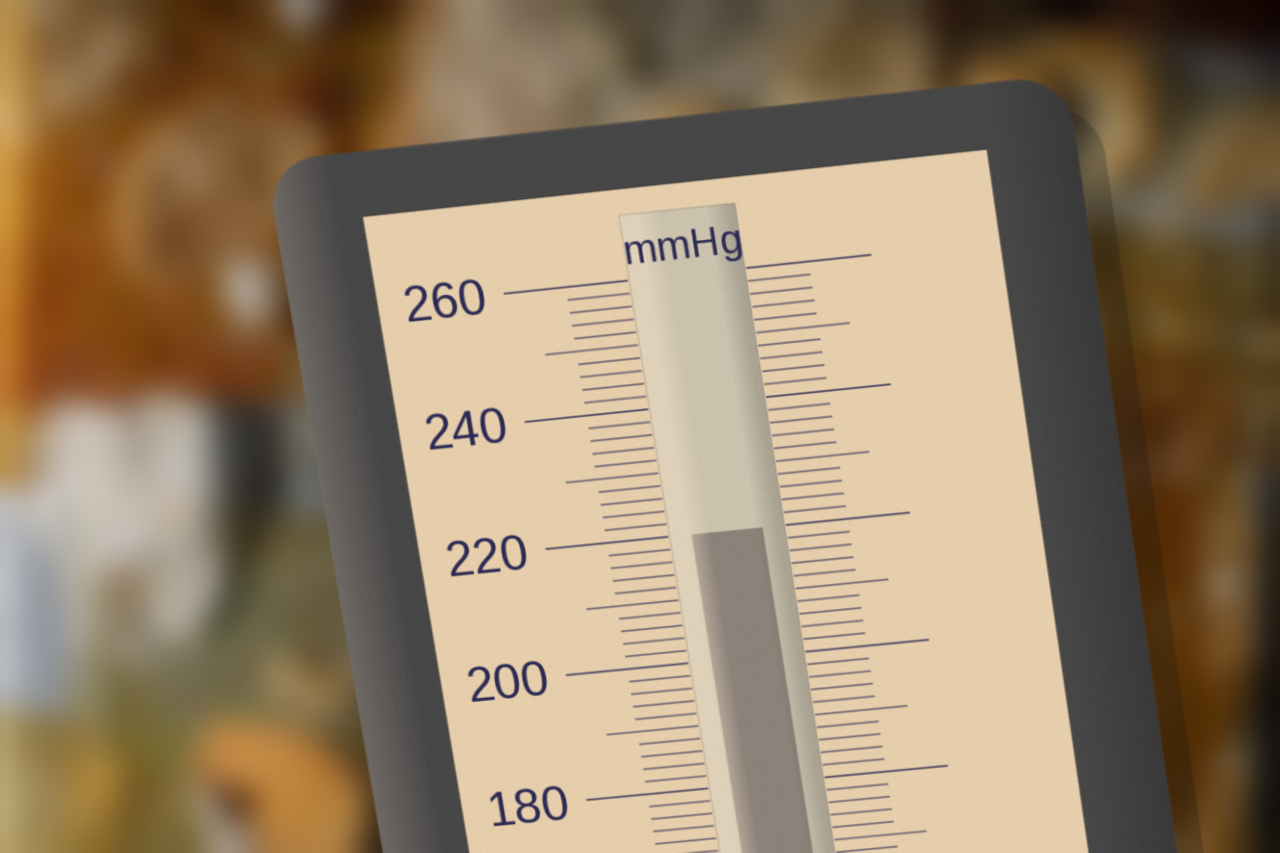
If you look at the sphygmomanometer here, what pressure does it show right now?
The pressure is 220 mmHg
